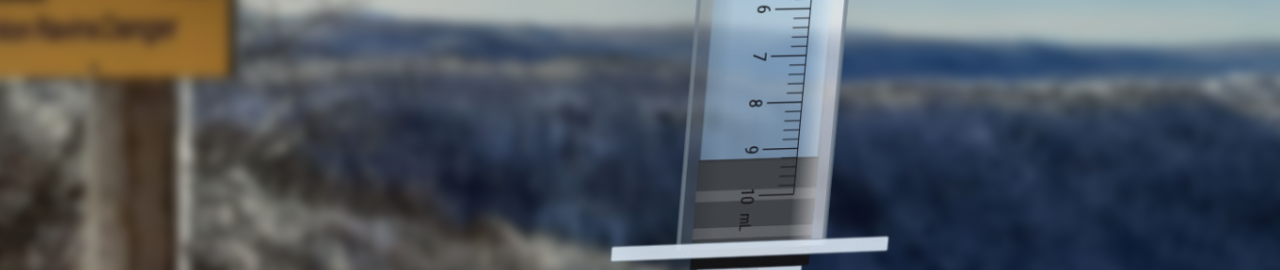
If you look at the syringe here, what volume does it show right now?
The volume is 9.2 mL
